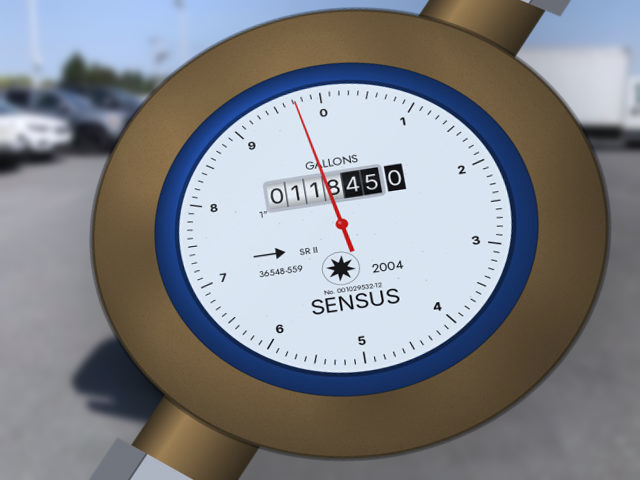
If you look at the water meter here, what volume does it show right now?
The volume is 118449.7 gal
